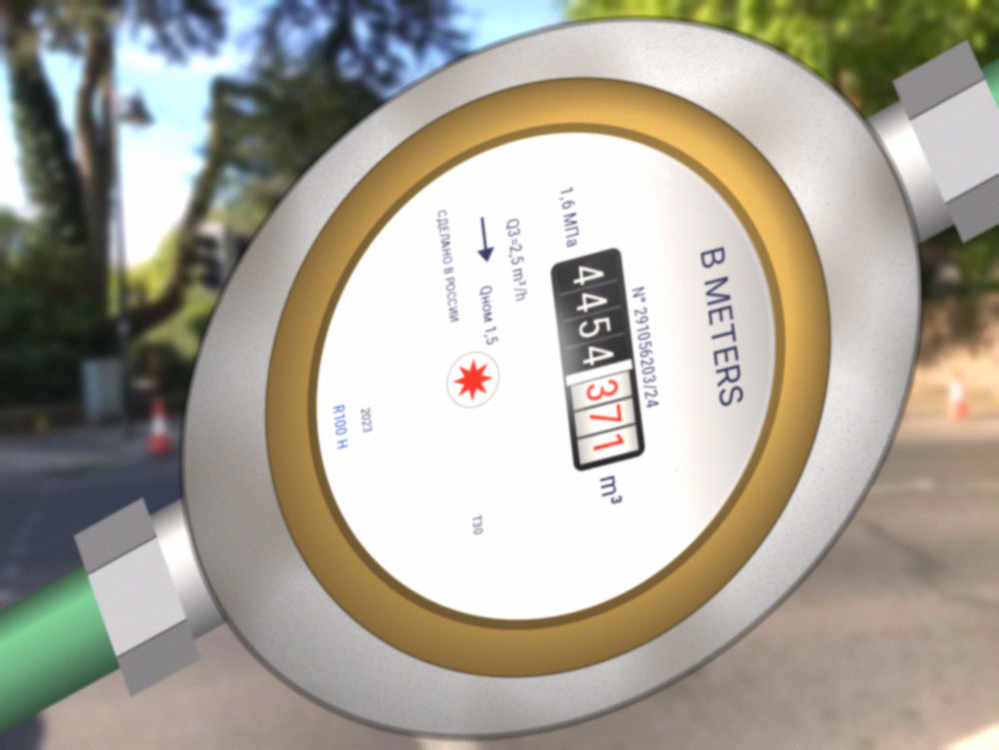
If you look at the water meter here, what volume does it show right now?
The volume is 4454.371 m³
